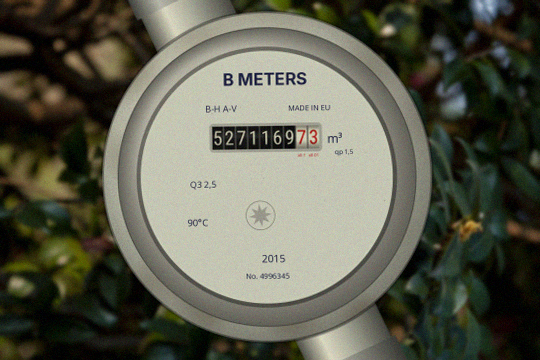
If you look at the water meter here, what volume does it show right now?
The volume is 5271169.73 m³
